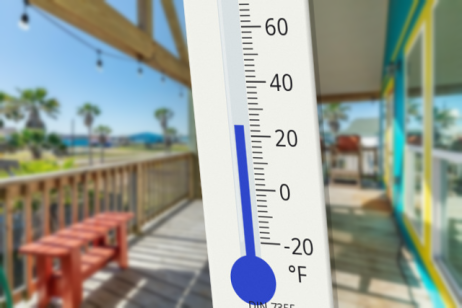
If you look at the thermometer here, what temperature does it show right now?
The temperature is 24 °F
